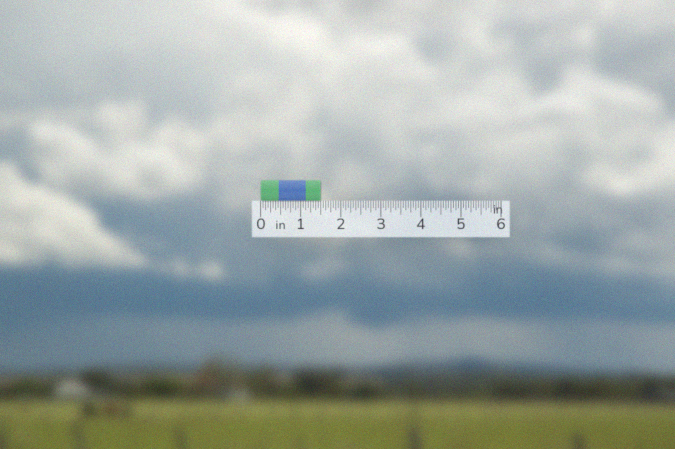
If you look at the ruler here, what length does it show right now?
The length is 1.5 in
